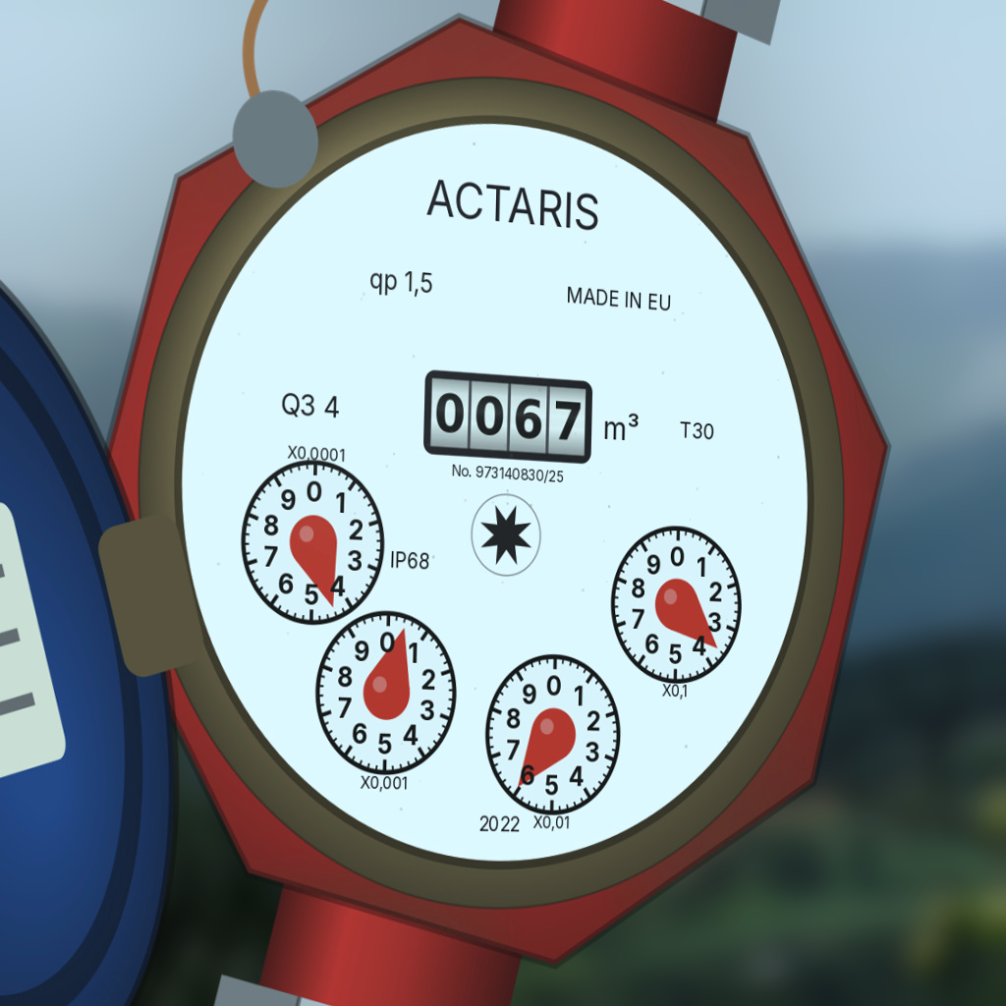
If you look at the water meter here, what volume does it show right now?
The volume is 67.3604 m³
